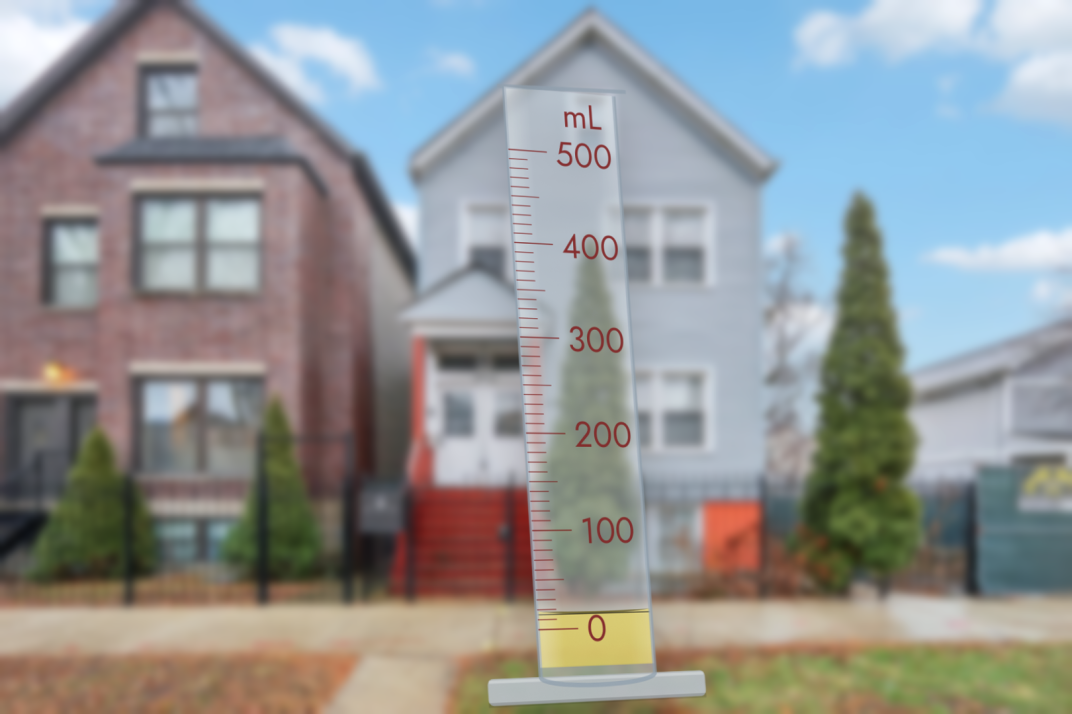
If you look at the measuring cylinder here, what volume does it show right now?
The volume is 15 mL
